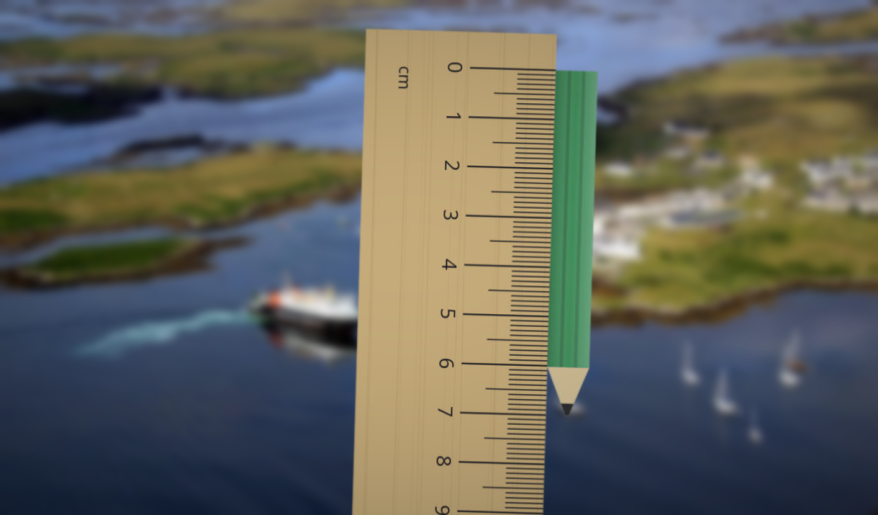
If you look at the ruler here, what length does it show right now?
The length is 7 cm
